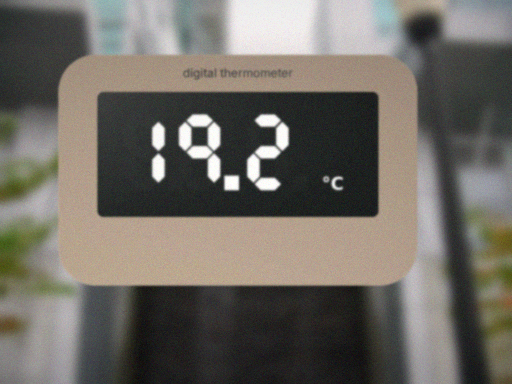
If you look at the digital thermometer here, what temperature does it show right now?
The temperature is 19.2 °C
